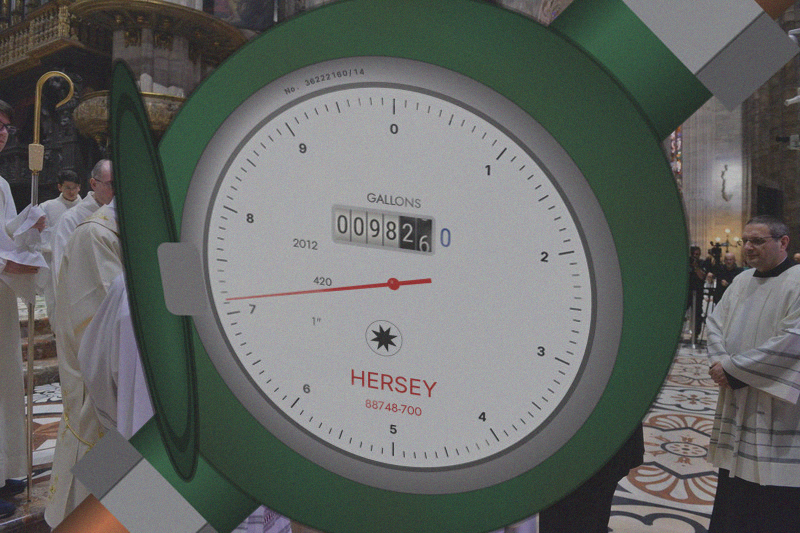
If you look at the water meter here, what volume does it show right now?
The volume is 98257.1 gal
